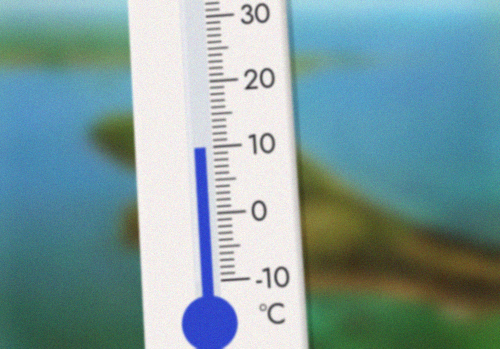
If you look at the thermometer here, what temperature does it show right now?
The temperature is 10 °C
